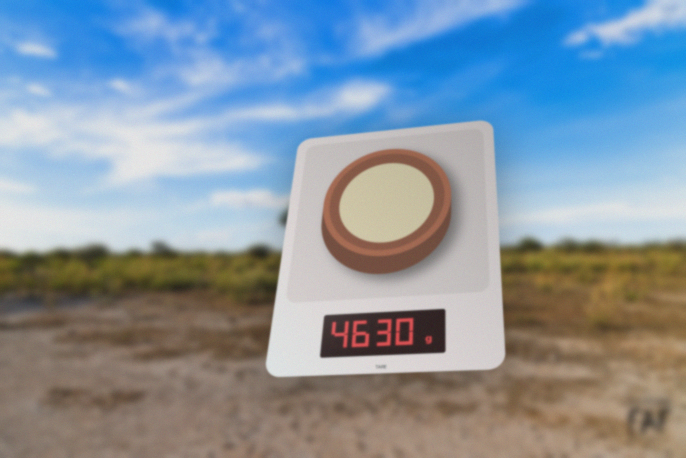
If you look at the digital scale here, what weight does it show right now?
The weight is 4630 g
